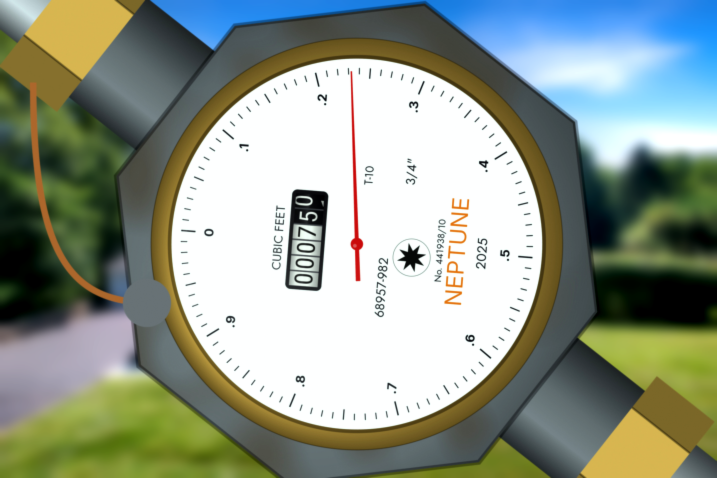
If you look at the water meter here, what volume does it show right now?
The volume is 750.23 ft³
